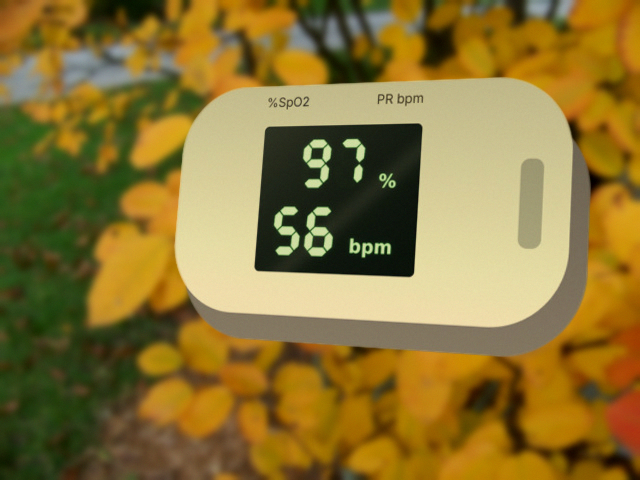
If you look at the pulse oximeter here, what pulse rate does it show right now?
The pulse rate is 56 bpm
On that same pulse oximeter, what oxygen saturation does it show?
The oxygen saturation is 97 %
